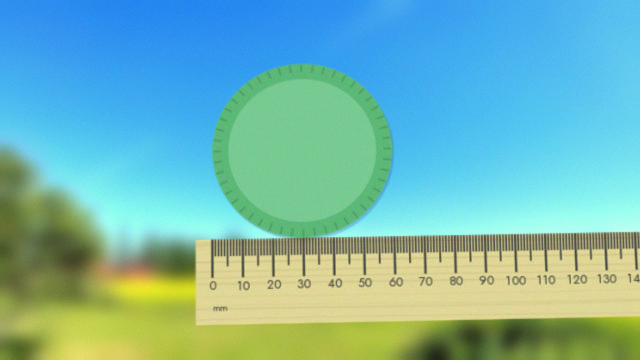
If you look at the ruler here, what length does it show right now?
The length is 60 mm
